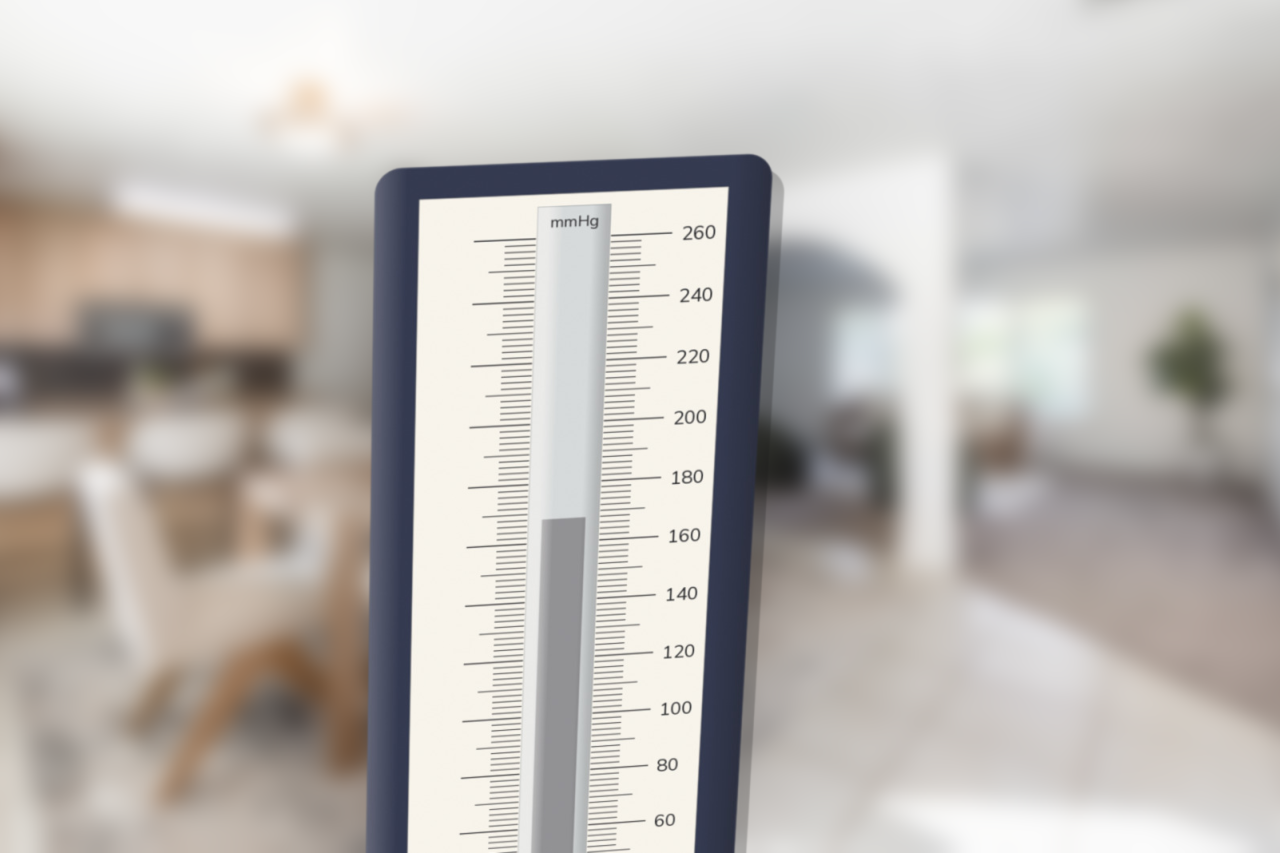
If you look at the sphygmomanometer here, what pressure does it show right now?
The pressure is 168 mmHg
